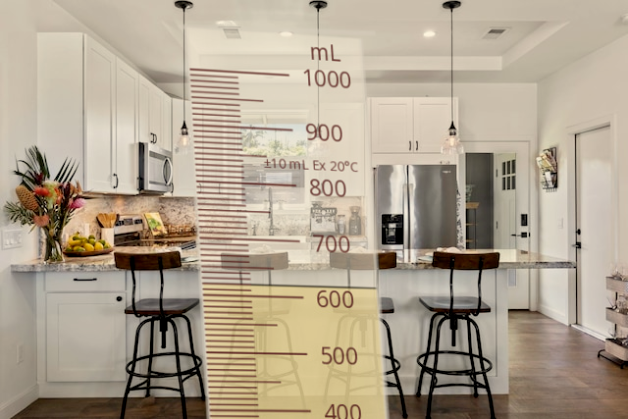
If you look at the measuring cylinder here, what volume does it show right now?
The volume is 620 mL
